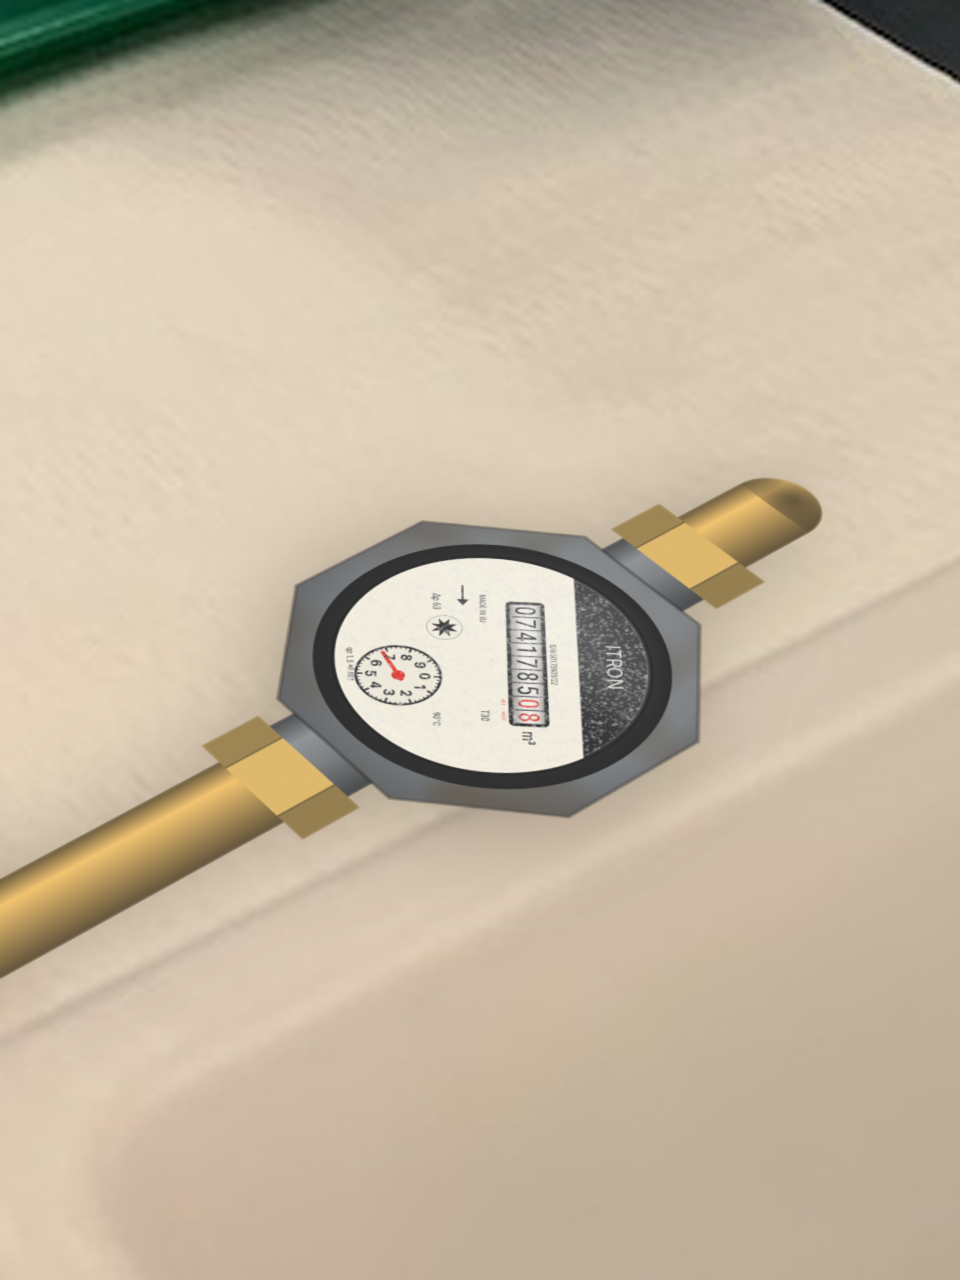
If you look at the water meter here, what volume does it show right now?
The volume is 741785.086 m³
